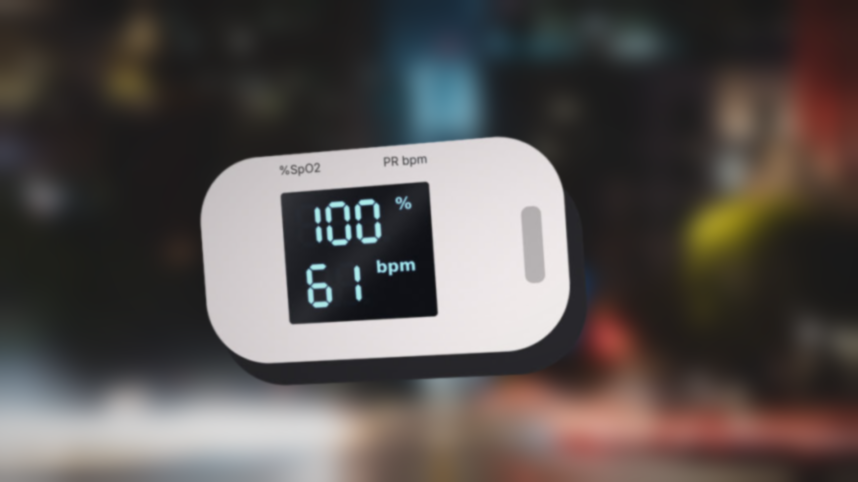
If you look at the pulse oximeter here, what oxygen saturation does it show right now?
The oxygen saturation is 100 %
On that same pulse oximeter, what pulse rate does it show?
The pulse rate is 61 bpm
